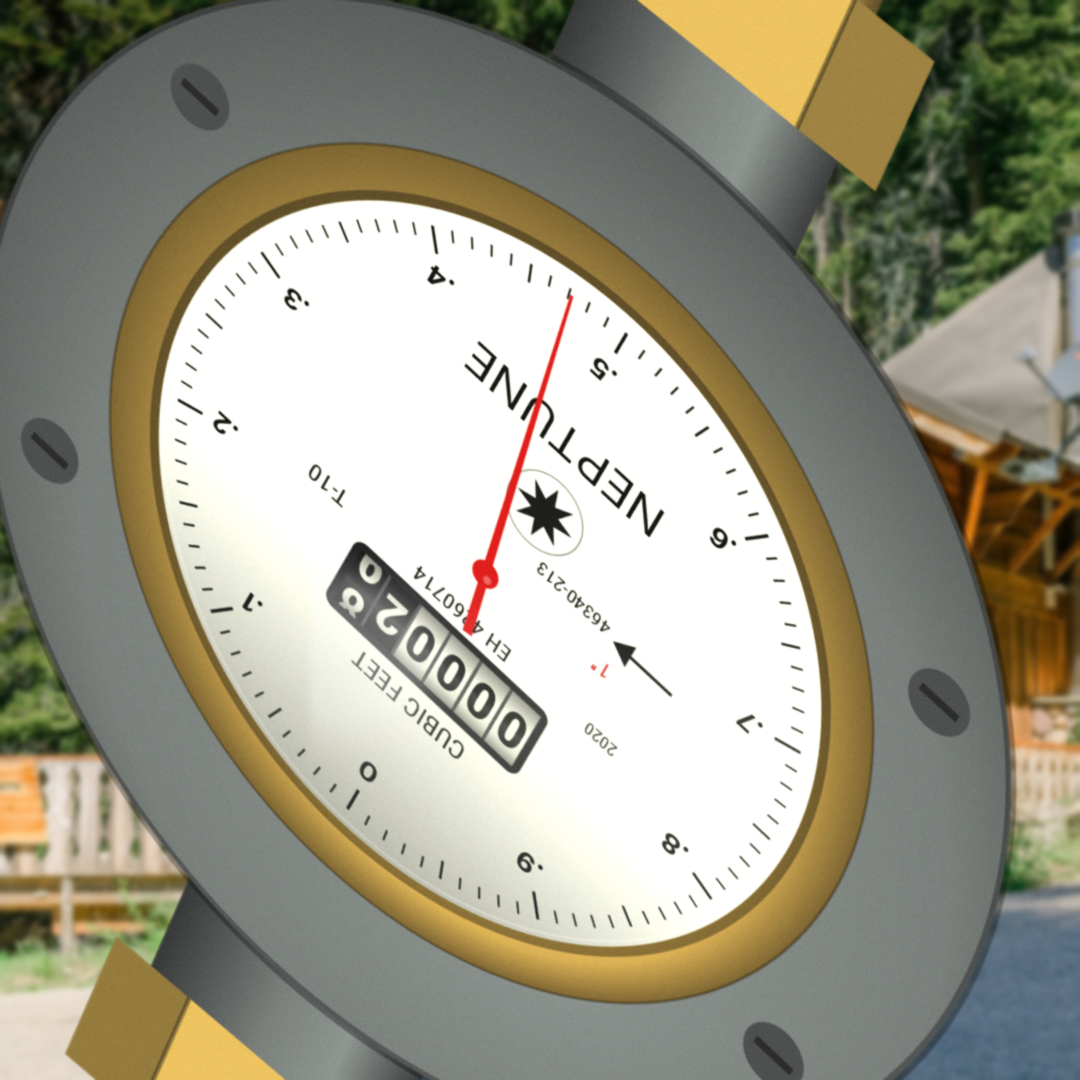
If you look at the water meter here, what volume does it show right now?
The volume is 28.47 ft³
